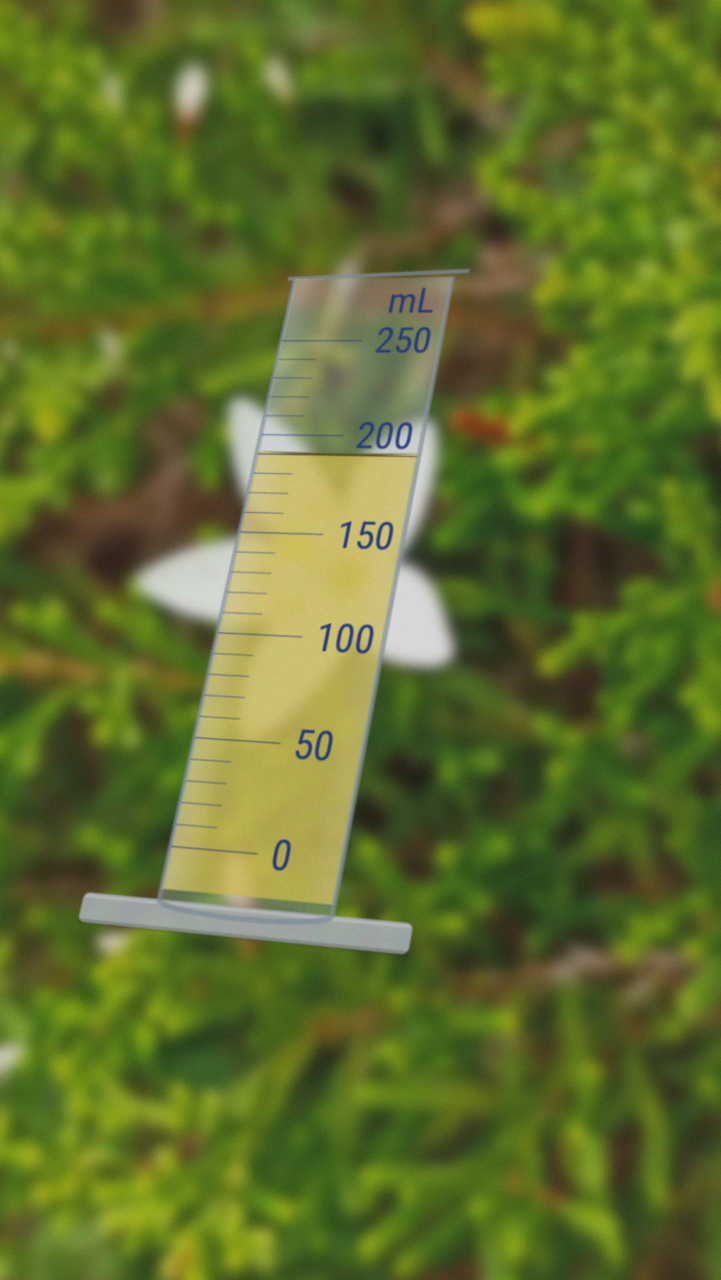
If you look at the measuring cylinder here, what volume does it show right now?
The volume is 190 mL
